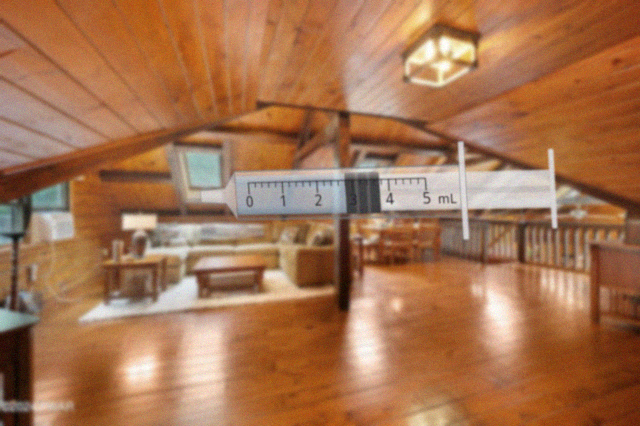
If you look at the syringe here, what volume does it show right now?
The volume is 2.8 mL
